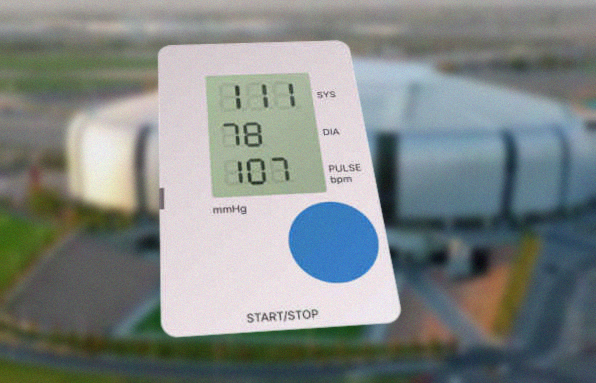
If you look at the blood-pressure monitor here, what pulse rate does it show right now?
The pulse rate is 107 bpm
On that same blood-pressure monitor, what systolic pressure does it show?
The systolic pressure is 111 mmHg
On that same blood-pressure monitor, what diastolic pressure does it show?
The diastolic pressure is 78 mmHg
